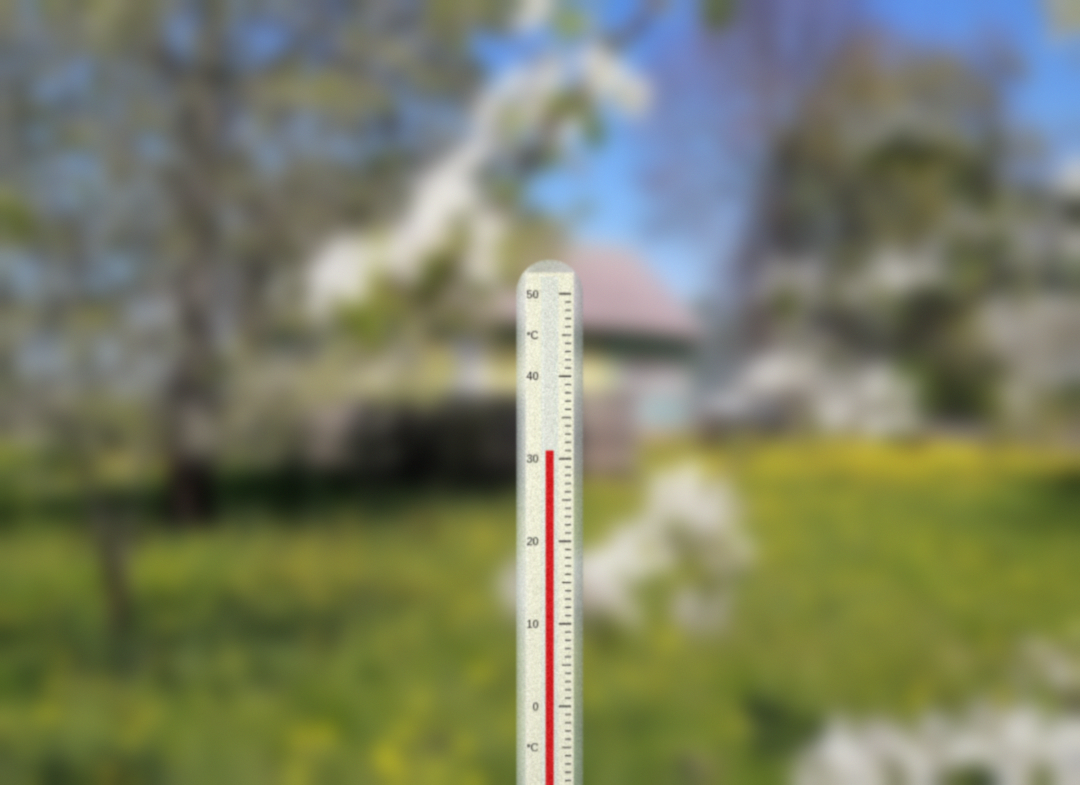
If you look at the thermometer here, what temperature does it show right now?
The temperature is 31 °C
